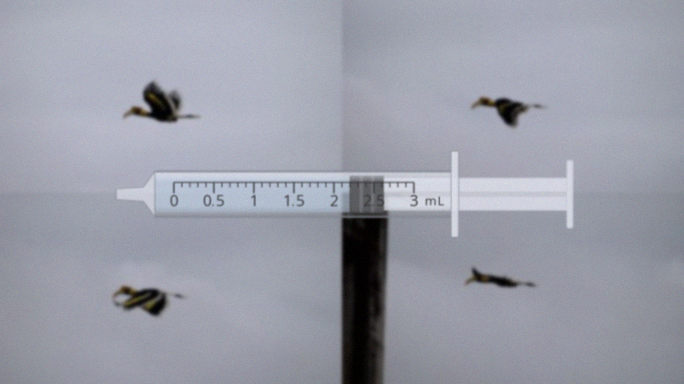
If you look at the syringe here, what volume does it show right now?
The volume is 2.2 mL
